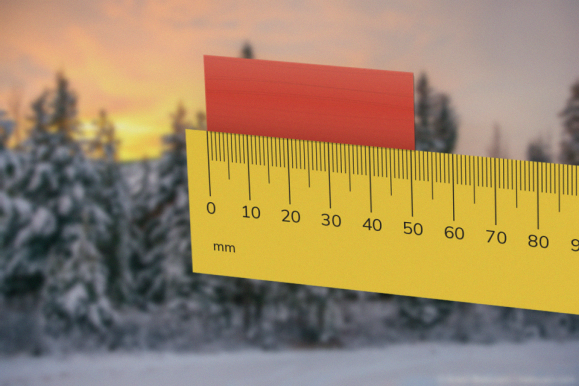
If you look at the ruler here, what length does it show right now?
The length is 51 mm
